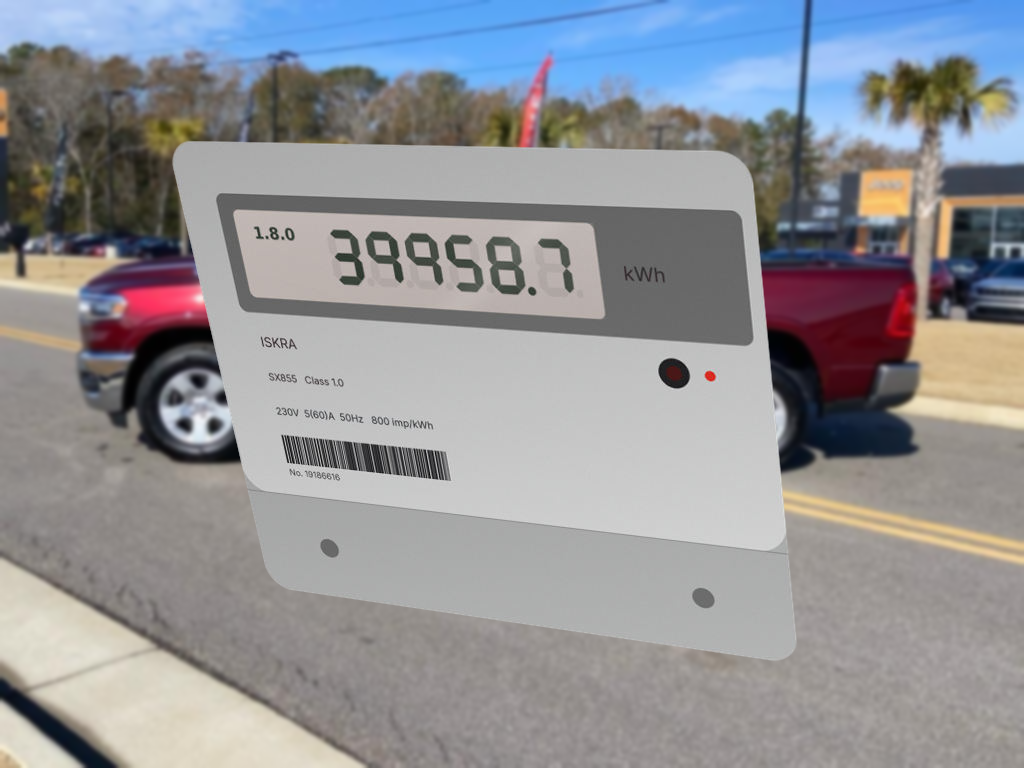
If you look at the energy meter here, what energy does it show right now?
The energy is 39958.7 kWh
